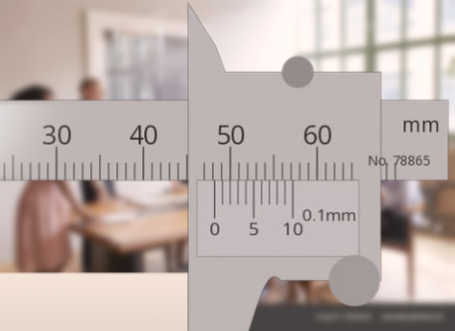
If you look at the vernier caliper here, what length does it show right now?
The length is 48.2 mm
